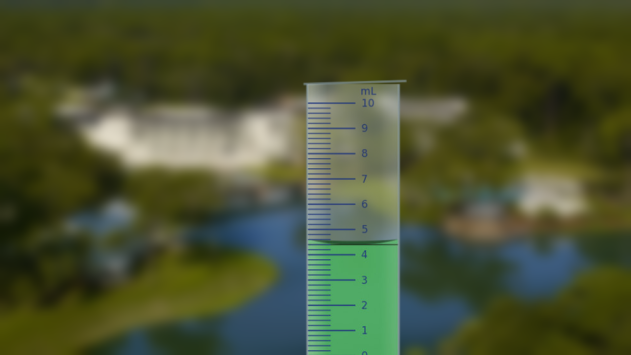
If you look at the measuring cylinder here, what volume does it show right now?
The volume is 4.4 mL
